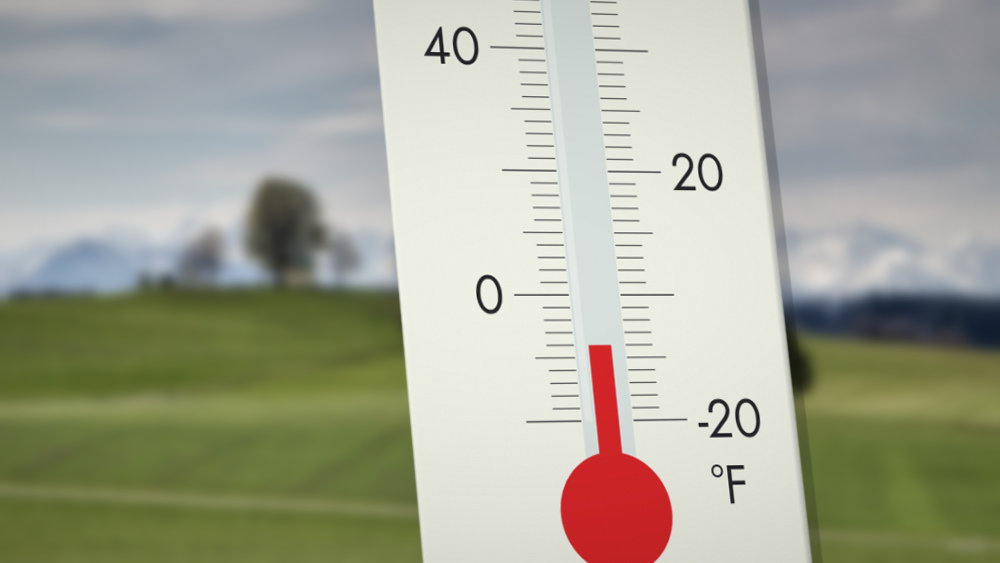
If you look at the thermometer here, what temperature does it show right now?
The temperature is -8 °F
